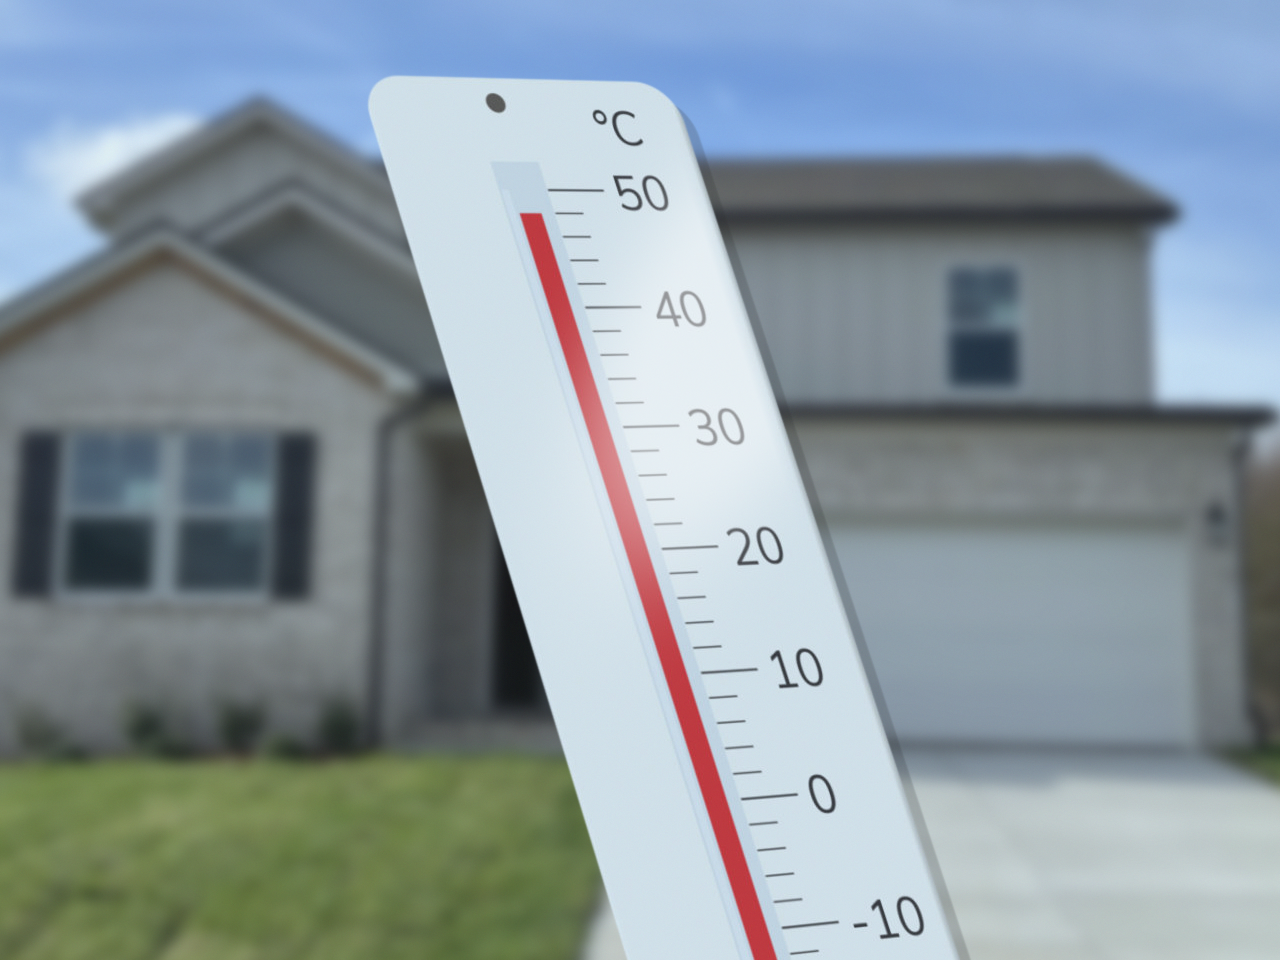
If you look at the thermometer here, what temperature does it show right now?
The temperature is 48 °C
